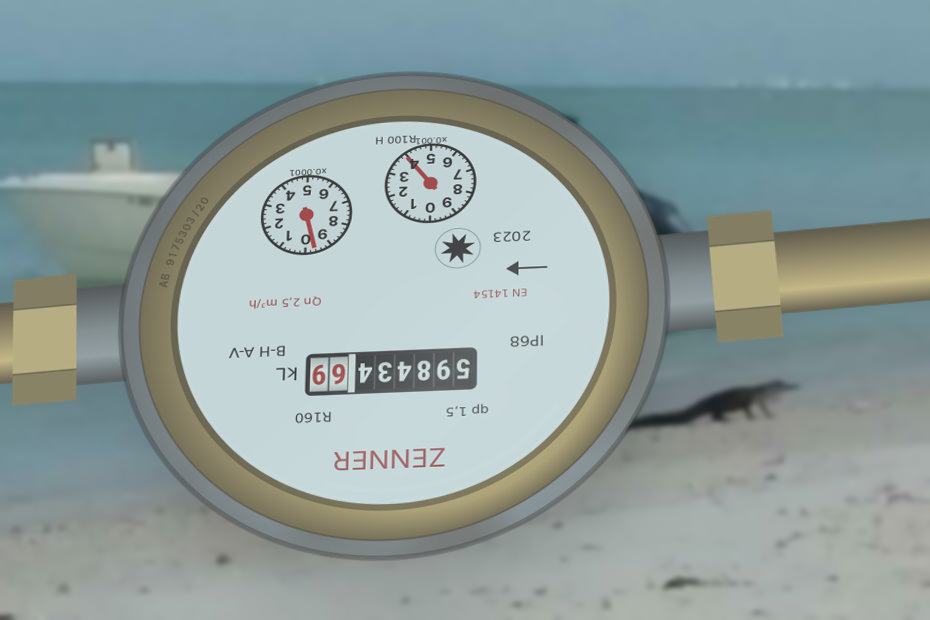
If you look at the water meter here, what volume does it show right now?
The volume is 598434.6939 kL
